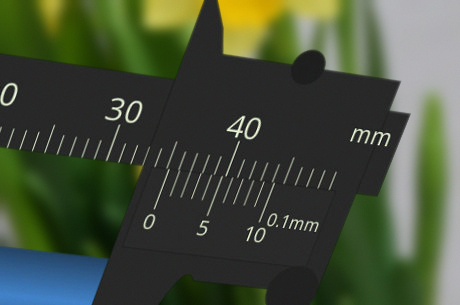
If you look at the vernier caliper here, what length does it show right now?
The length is 35.2 mm
